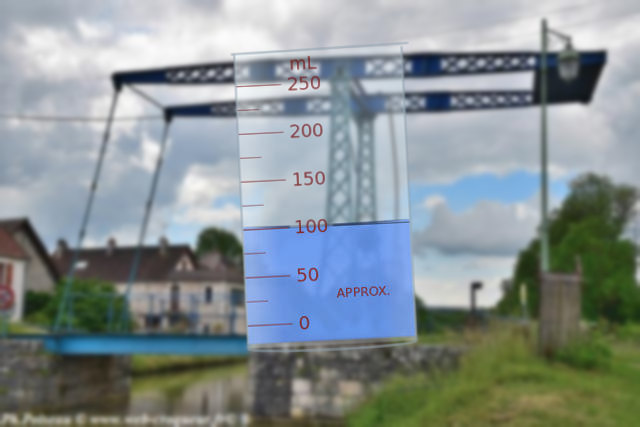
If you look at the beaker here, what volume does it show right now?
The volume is 100 mL
